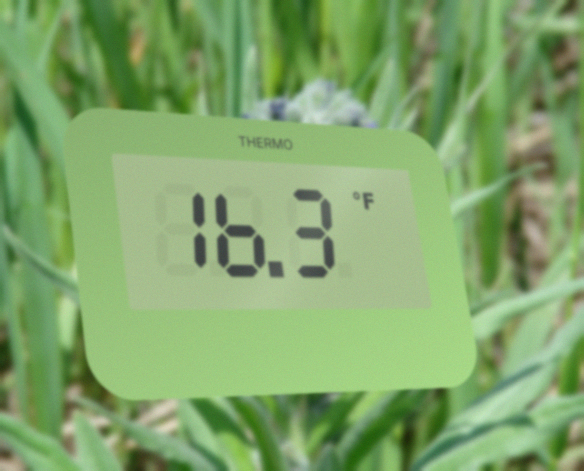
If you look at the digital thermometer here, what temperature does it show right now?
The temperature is 16.3 °F
